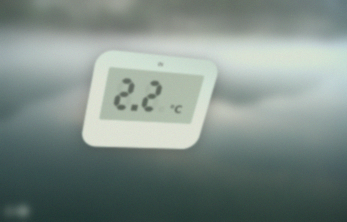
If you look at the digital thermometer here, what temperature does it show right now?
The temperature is 2.2 °C
